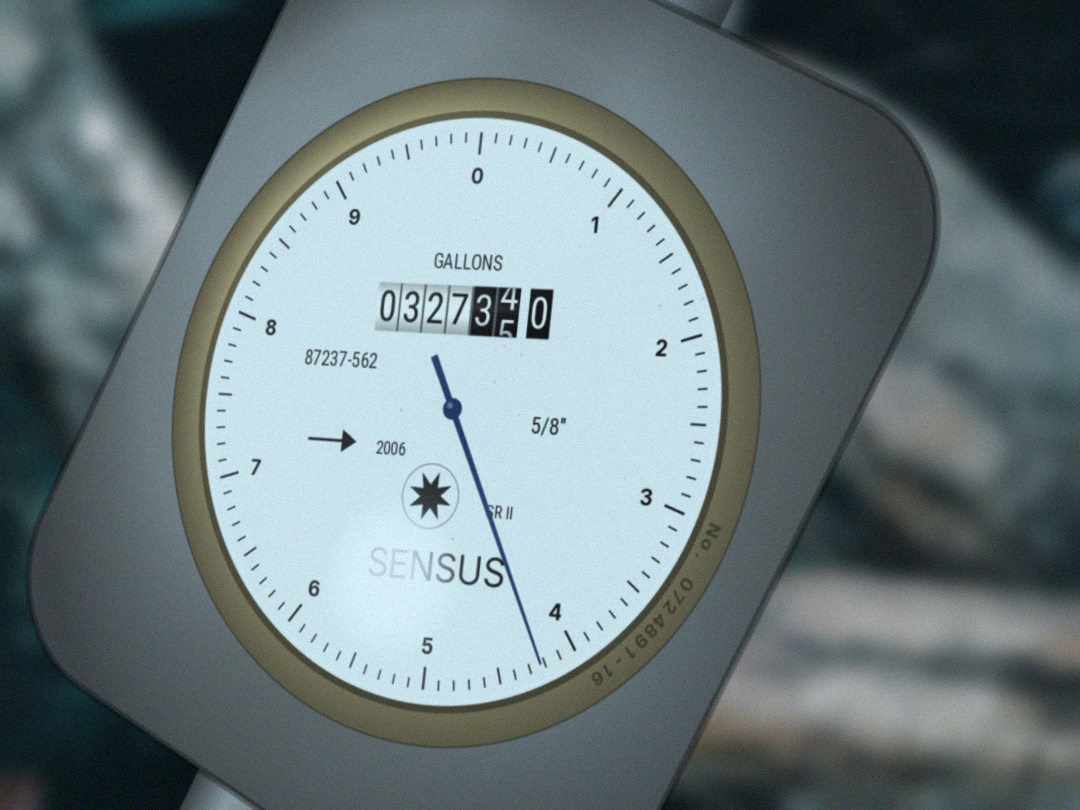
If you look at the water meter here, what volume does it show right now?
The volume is 327344.2 gal
